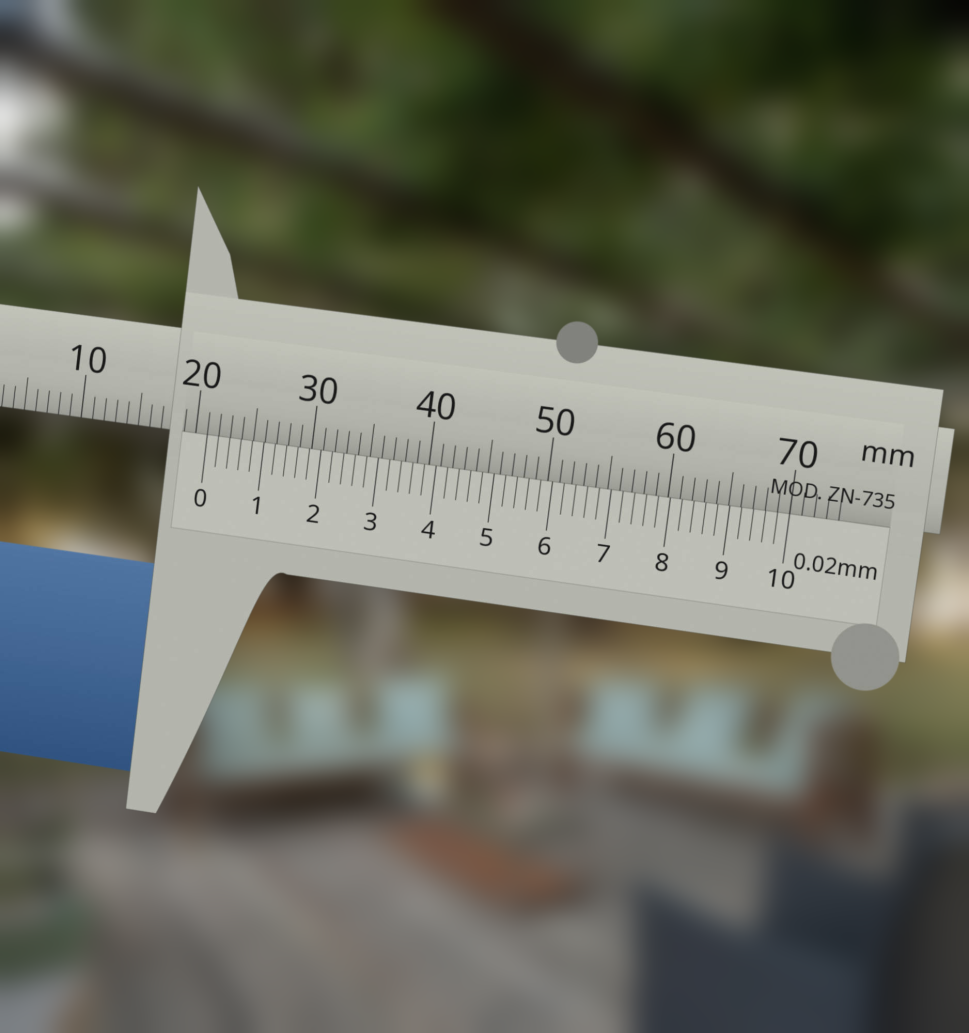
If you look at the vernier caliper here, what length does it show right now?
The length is 21.0 mm
